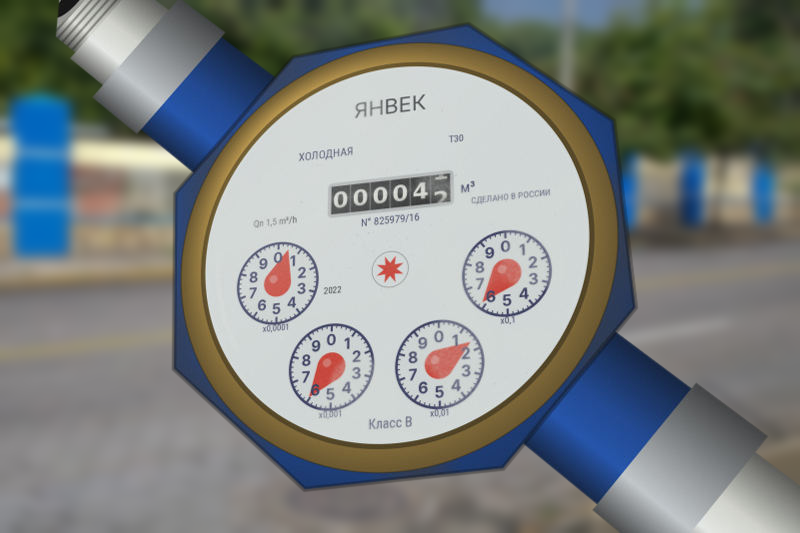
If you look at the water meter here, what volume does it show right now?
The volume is 41.6160 m³
